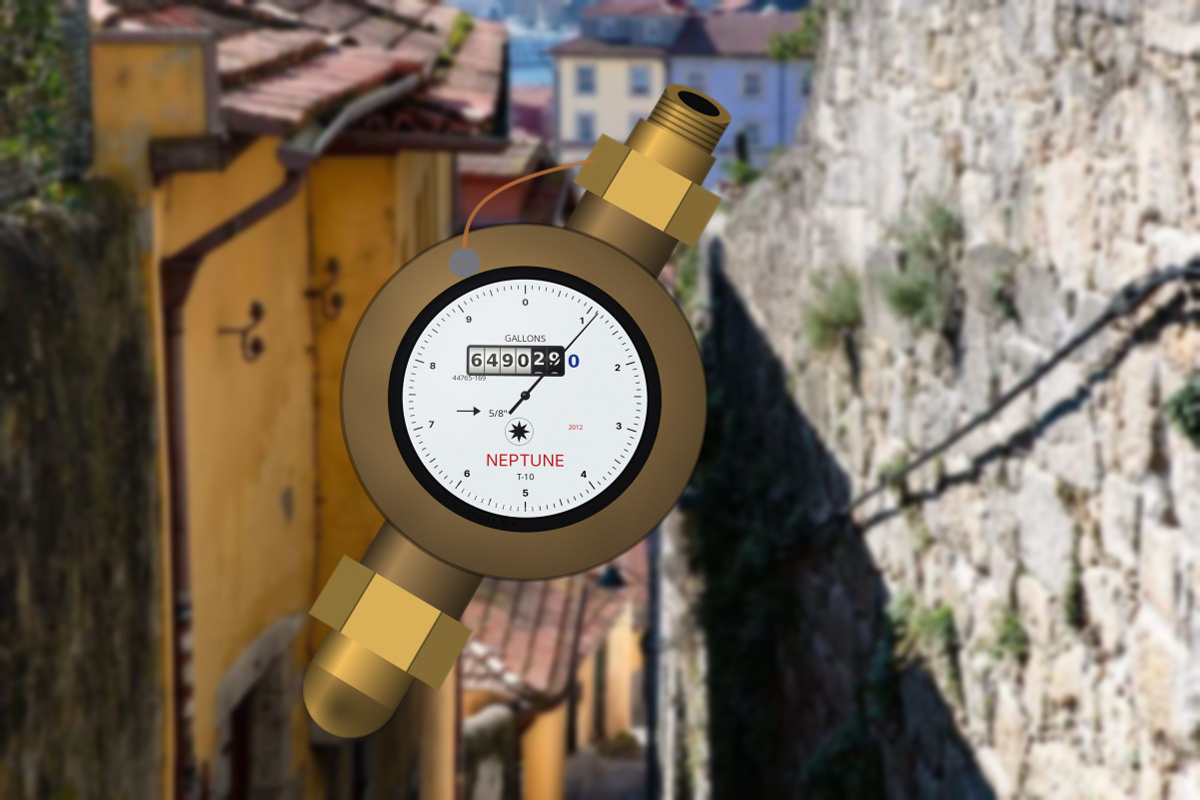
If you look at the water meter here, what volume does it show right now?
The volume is 6490291.1 gal
